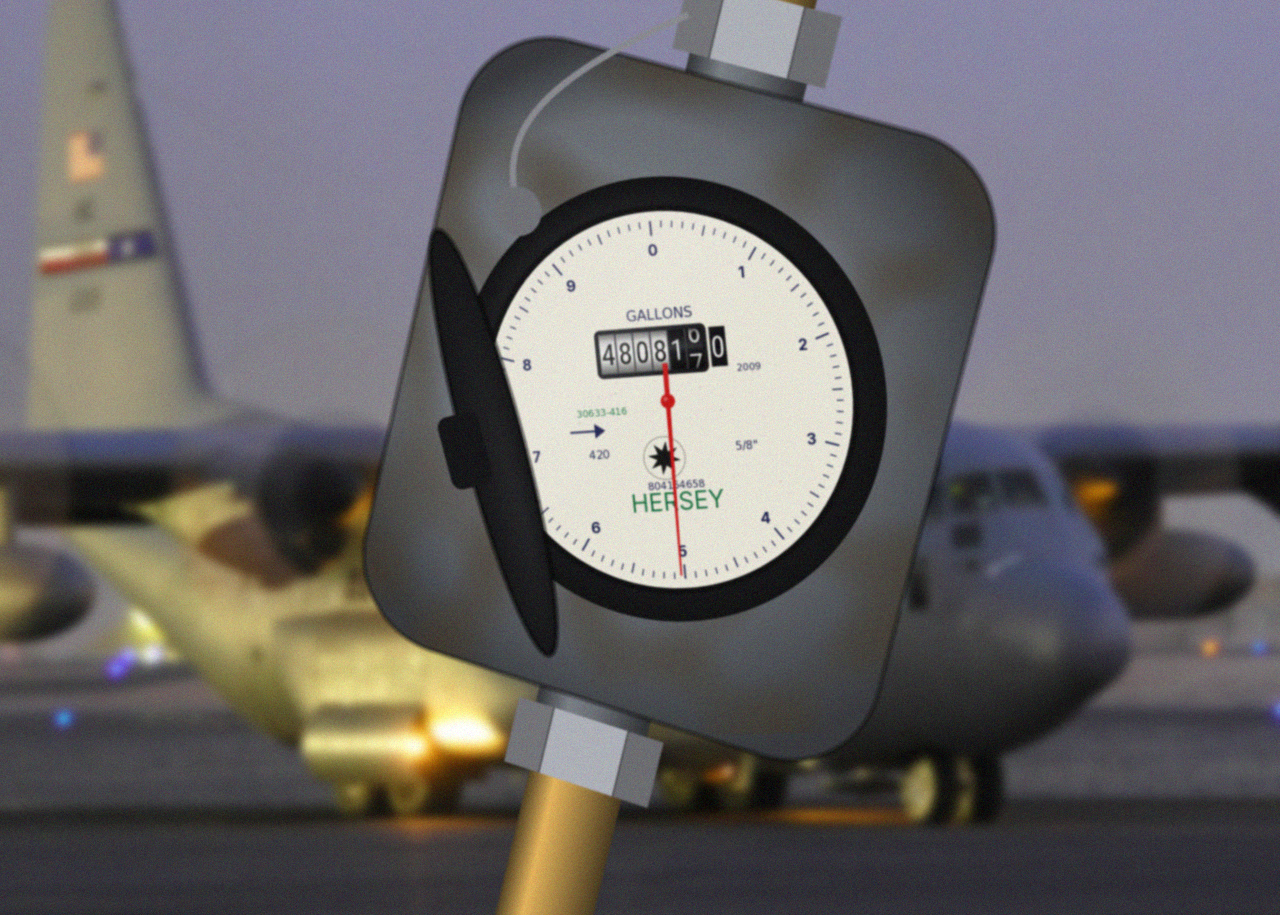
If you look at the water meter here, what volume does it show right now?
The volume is 4808165.0 gal
